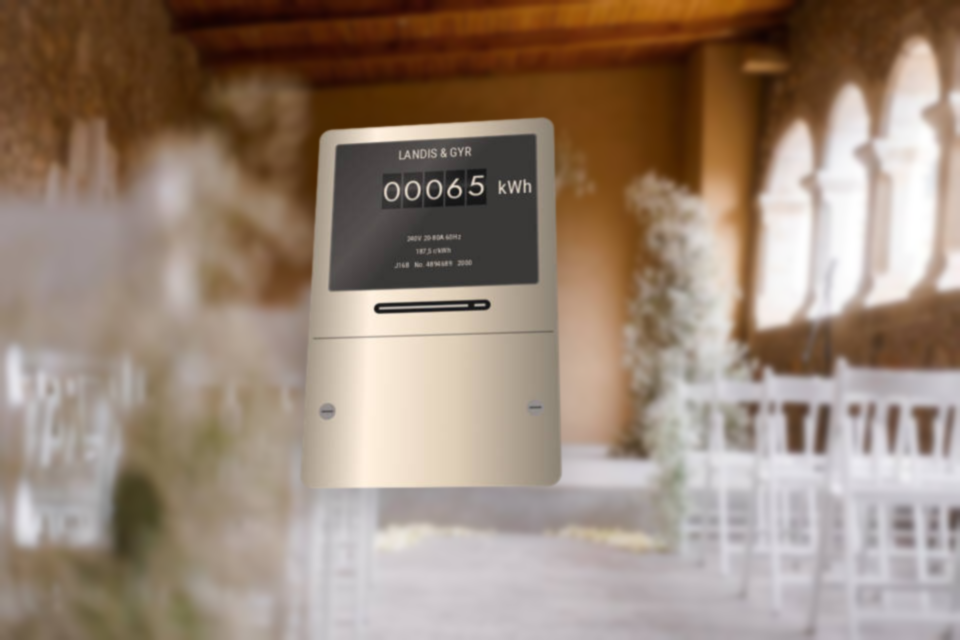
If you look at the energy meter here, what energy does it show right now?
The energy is 65 kWh
